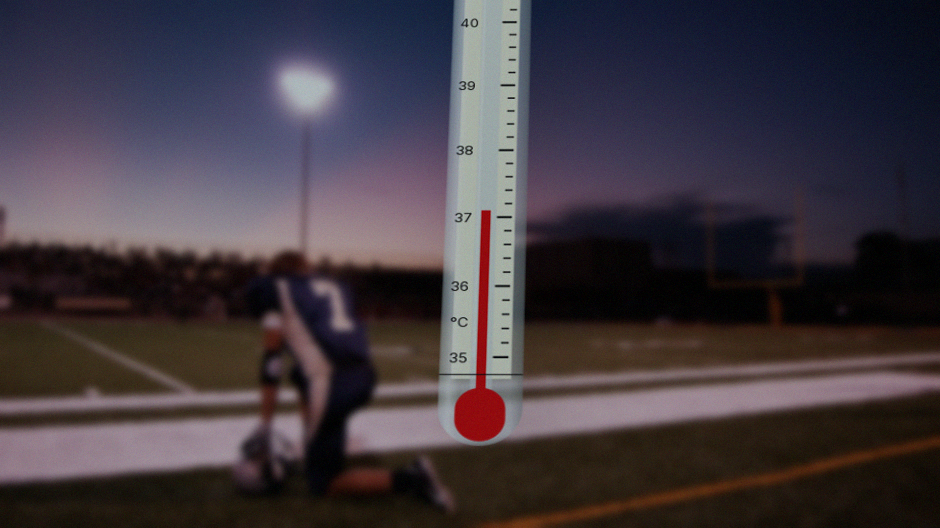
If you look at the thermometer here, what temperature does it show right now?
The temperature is 37.1 °C
